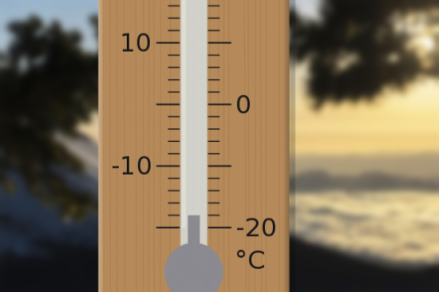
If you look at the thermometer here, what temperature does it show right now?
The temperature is -18 °C
